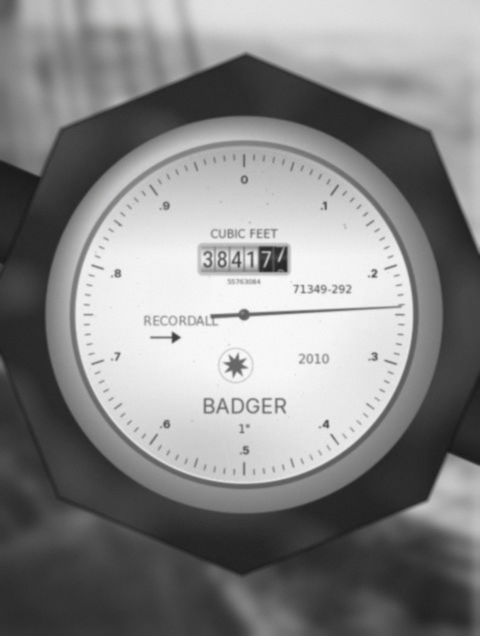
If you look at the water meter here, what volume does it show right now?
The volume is 384177.24 ft³
